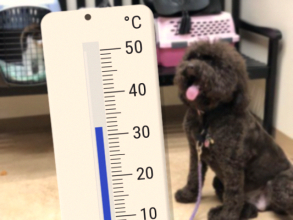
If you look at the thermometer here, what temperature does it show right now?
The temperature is 32 °C
